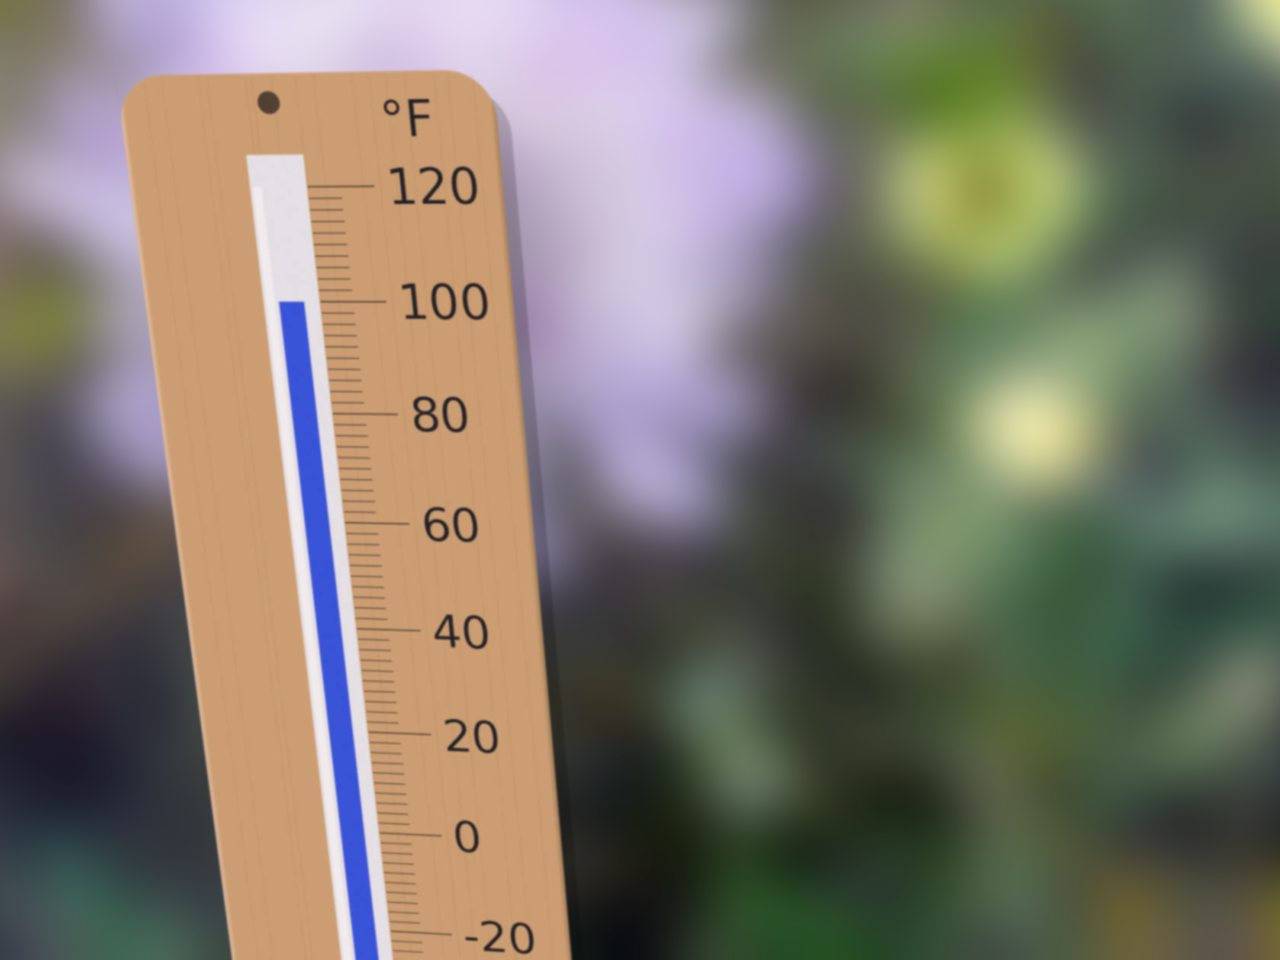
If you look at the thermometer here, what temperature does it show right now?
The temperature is 100 °F
